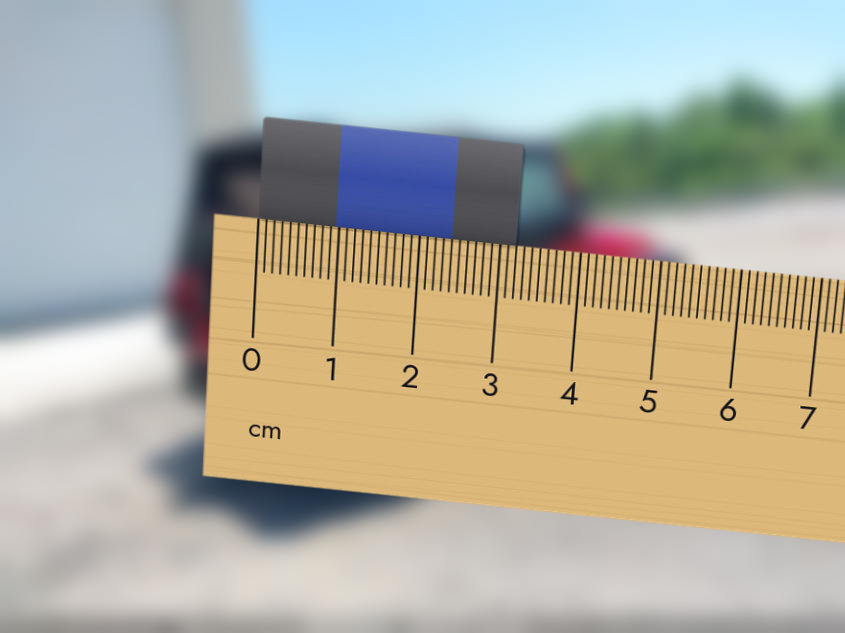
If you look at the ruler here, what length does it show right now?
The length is 3.2 cm
